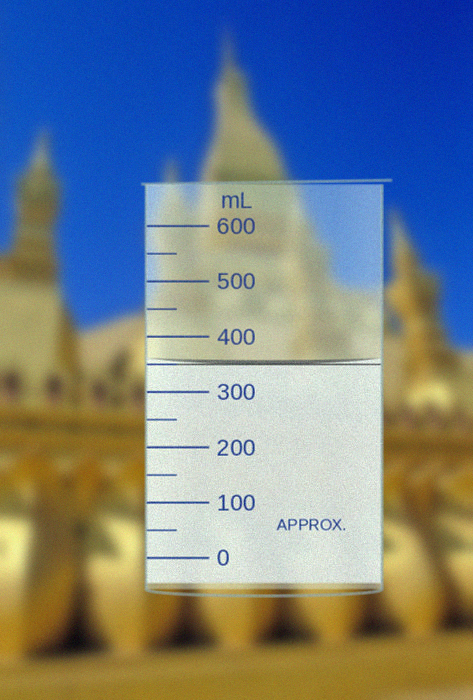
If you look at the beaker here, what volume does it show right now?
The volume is 350 mL
